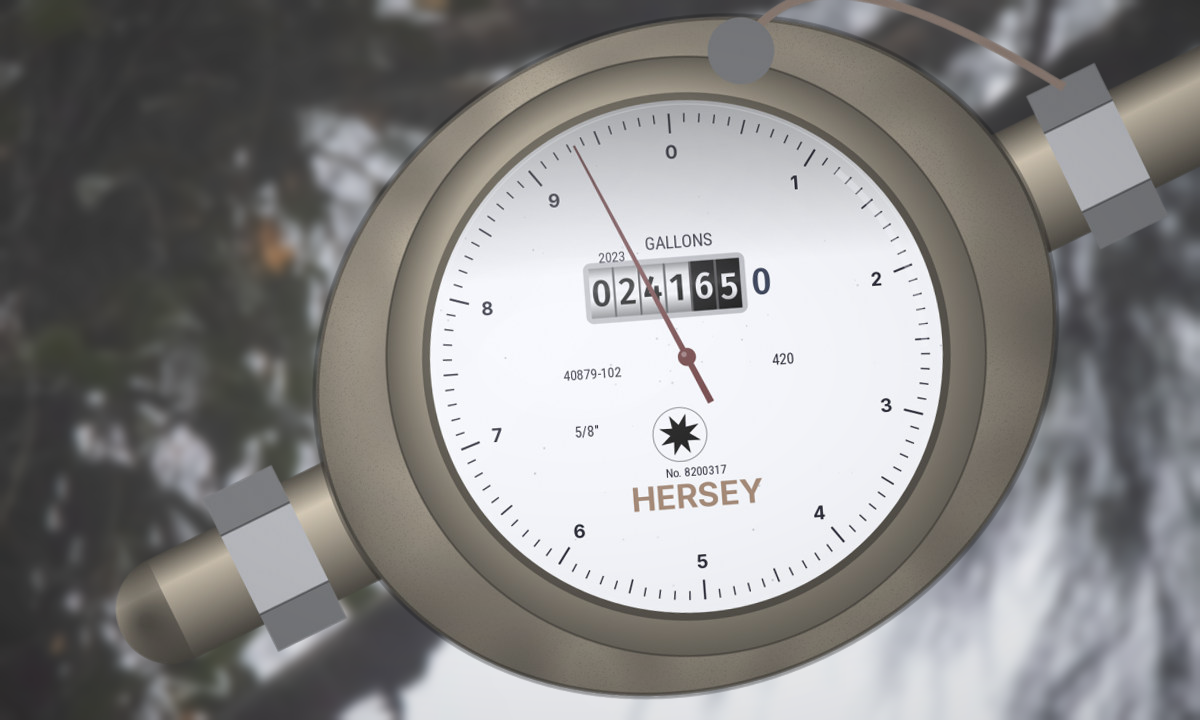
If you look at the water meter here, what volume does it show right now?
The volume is 241649.3 gal
